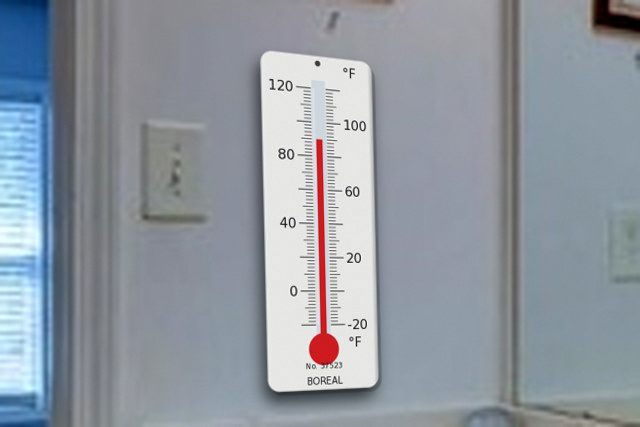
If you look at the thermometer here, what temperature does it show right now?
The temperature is 90 °F
